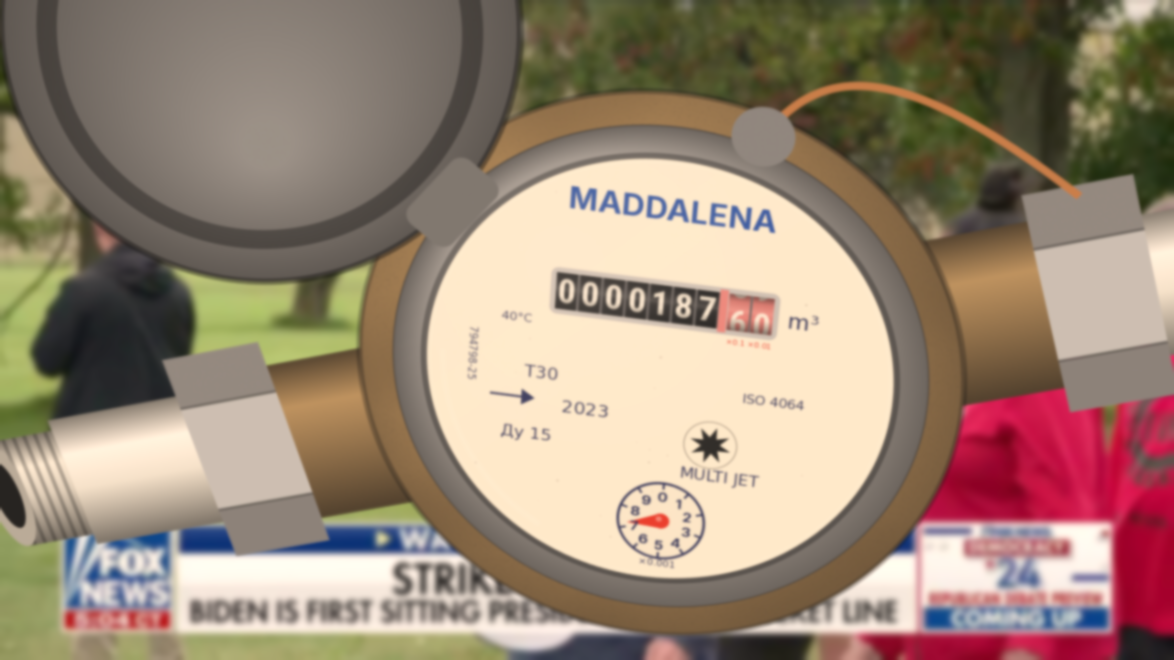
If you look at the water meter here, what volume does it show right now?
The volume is 187.597 m³
